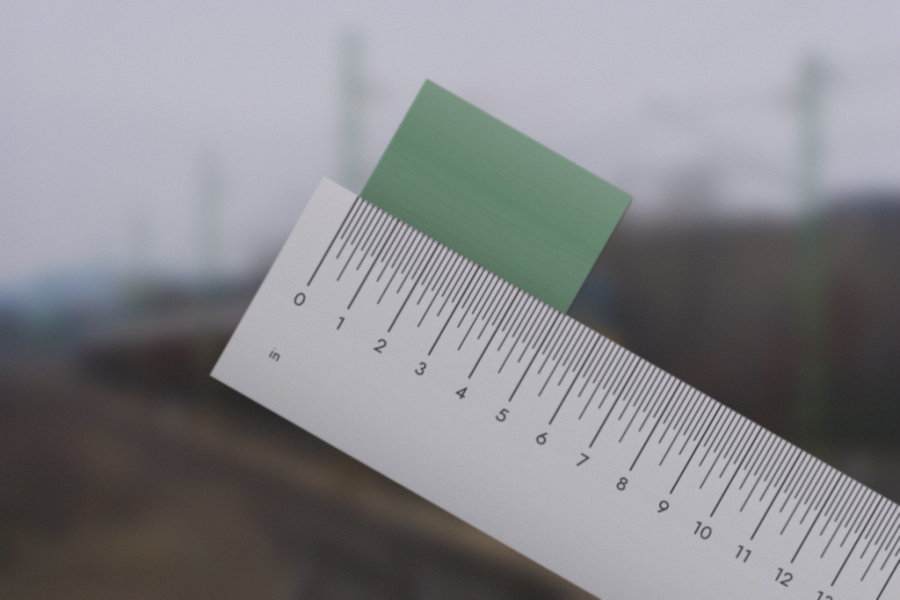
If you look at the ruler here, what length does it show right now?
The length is 5.125 in
